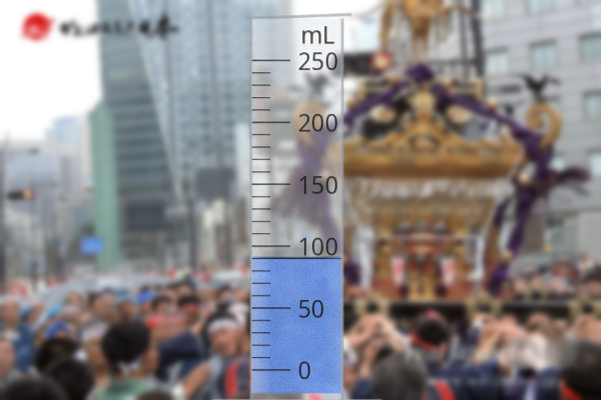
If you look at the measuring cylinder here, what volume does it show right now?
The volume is 90 mL
